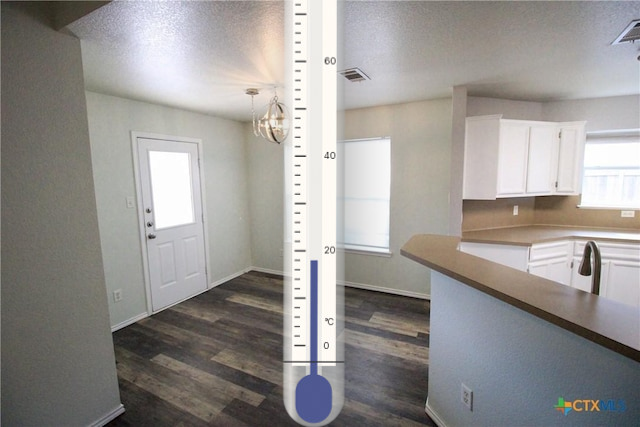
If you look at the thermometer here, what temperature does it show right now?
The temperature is 18 °C
